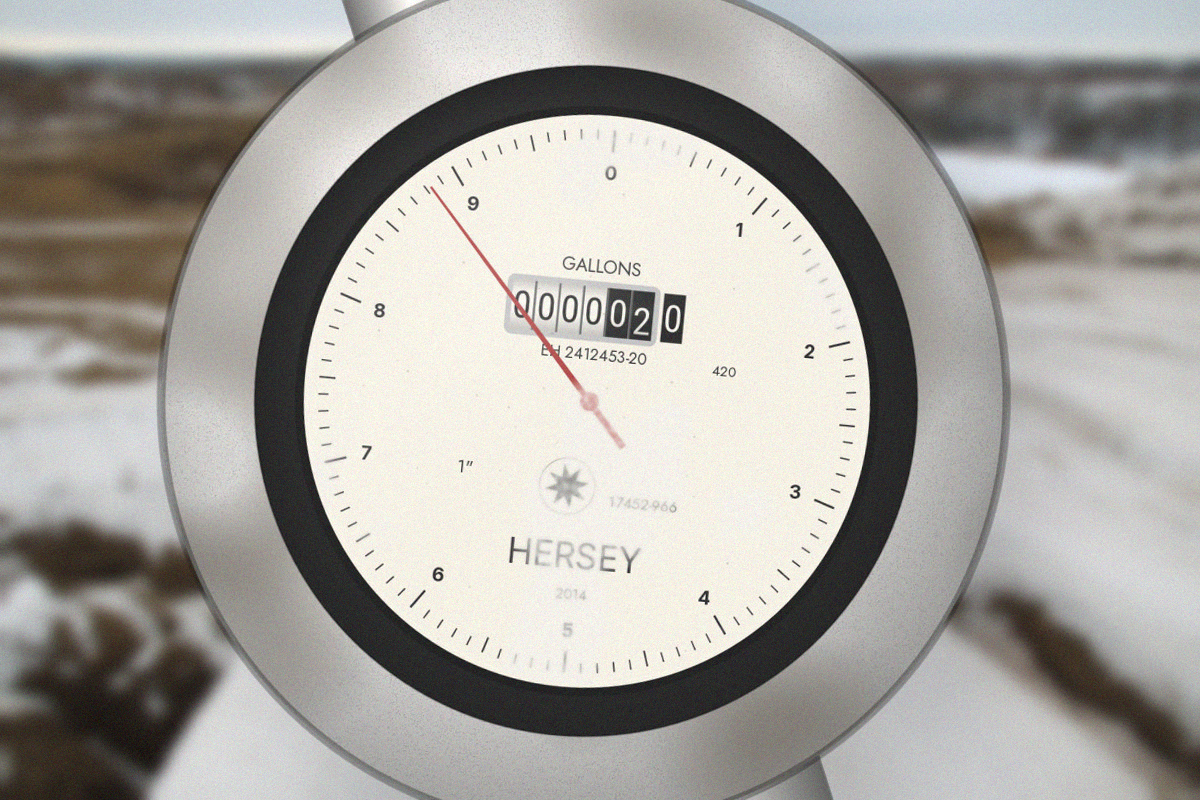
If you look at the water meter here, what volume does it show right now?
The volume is 18.8 gal
